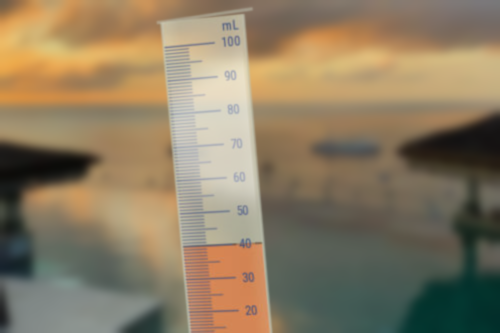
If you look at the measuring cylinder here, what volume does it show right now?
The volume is 40 mL
